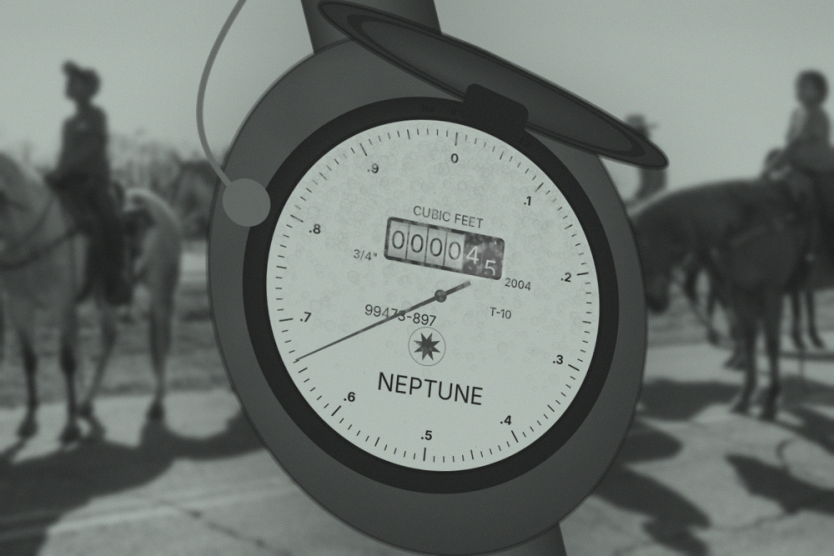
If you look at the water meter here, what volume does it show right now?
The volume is 44.66 ft³
